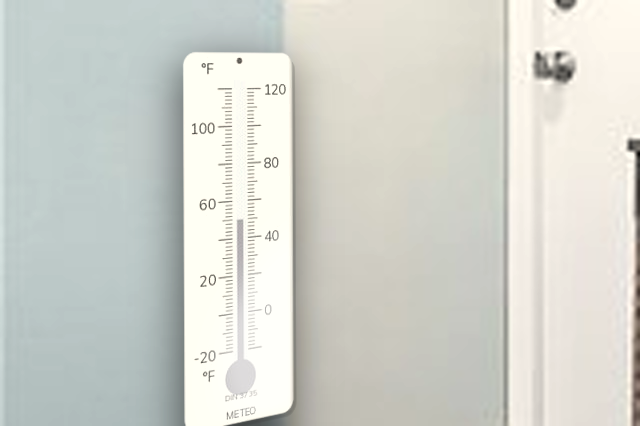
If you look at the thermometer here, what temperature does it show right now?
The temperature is 50 °F
